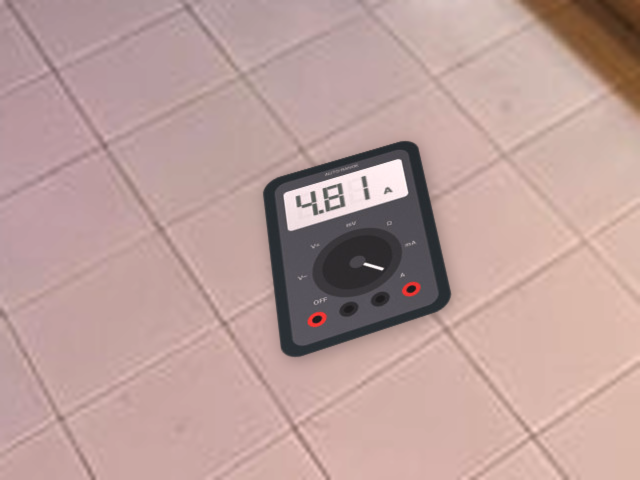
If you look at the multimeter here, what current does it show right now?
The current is 4.81 A
